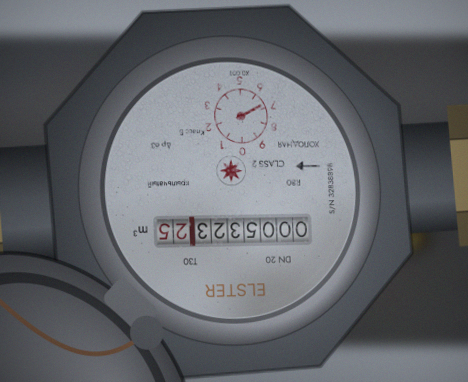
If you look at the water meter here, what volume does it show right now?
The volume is 5323.256 m³
